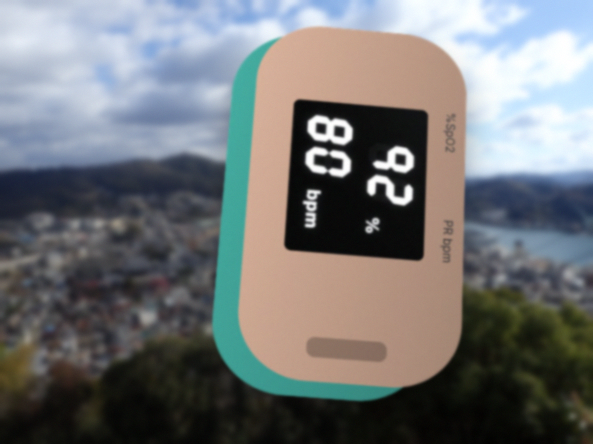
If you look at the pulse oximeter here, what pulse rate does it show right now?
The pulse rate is 80 bpm
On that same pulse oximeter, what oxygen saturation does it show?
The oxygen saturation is 92 %
